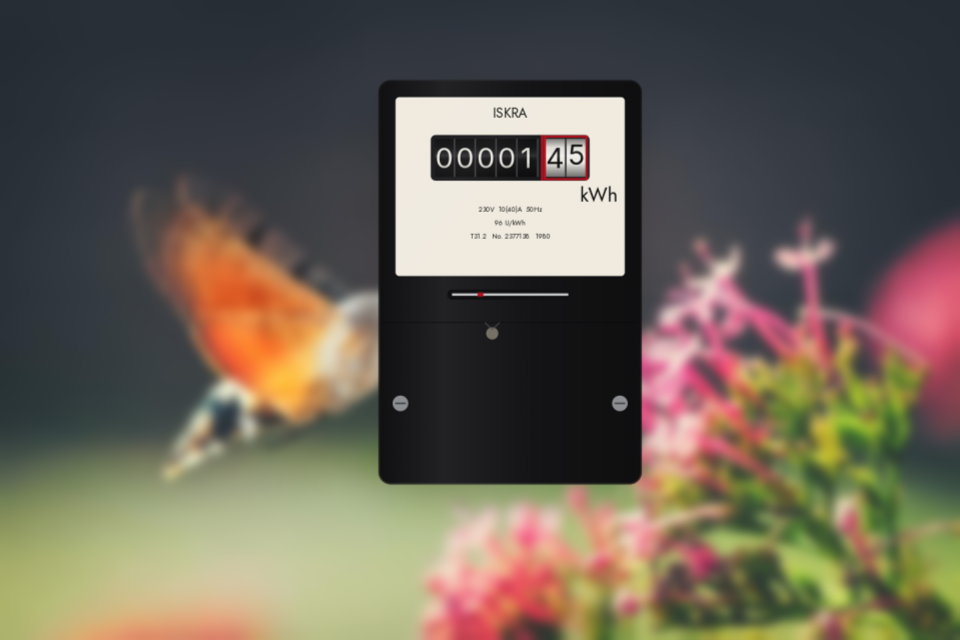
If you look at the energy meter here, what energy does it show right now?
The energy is 1.45 kWh
